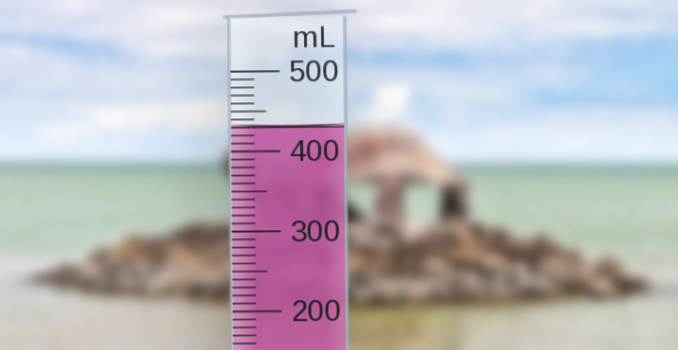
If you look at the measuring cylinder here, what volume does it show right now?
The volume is 430 mL
